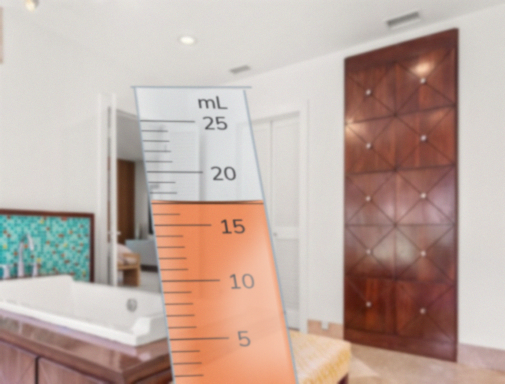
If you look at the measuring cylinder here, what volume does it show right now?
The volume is 17 mL
